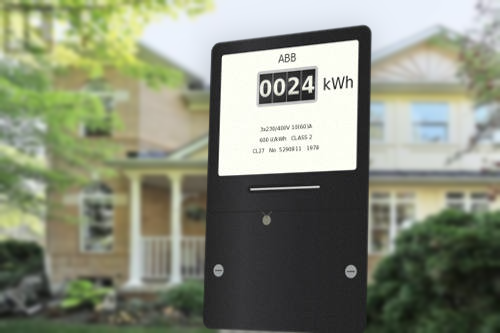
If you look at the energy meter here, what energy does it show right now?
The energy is 24 kWh
